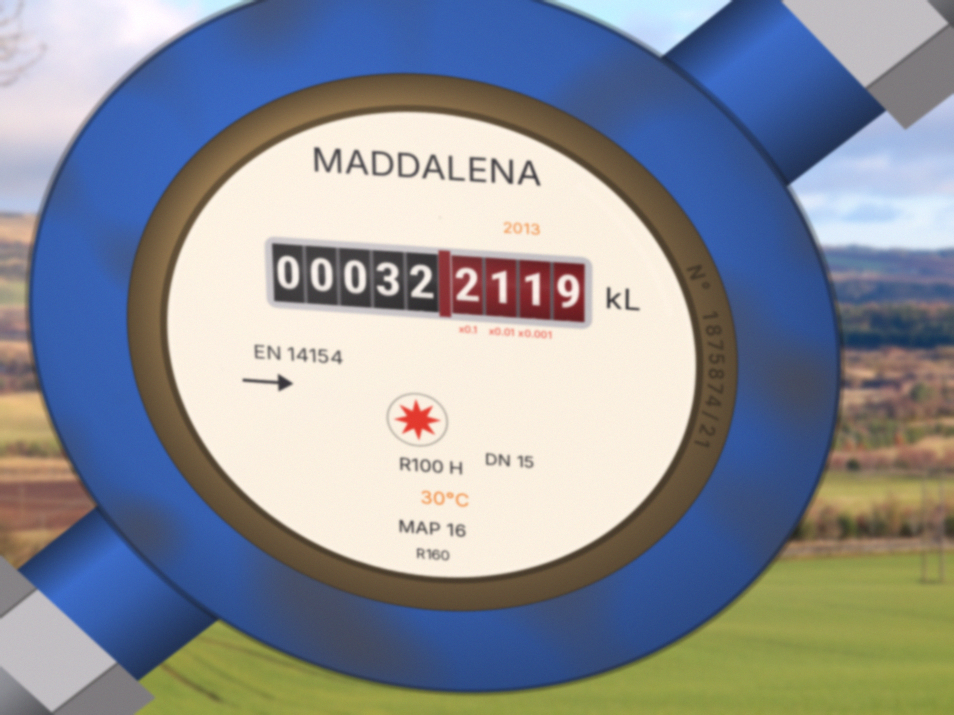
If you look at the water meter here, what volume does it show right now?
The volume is 32.2119 kL
